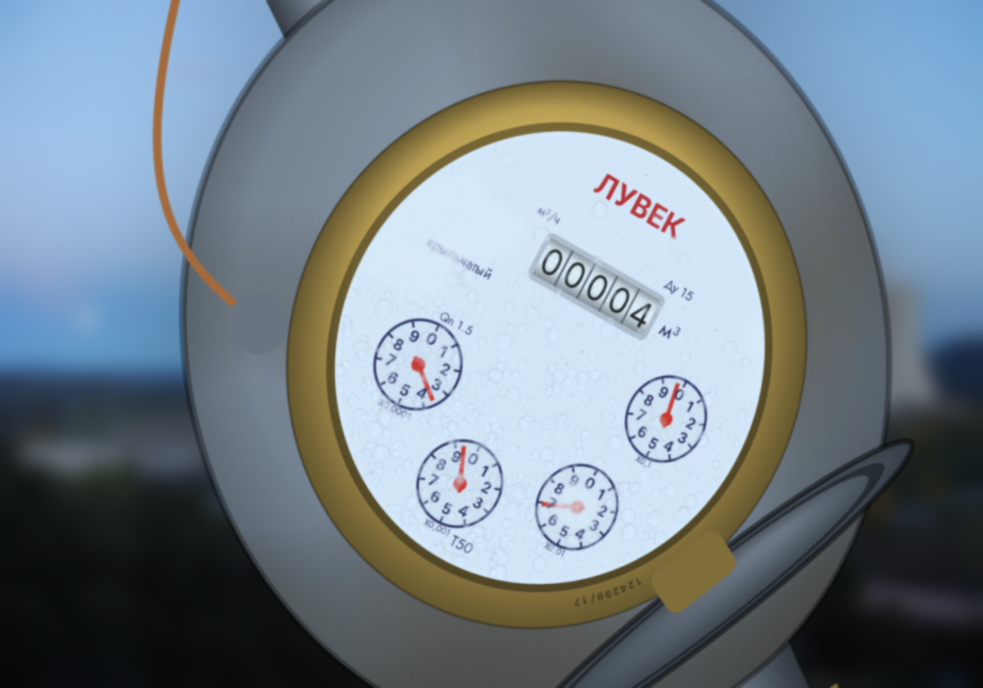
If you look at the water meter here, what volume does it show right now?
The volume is 3.9693 m³
